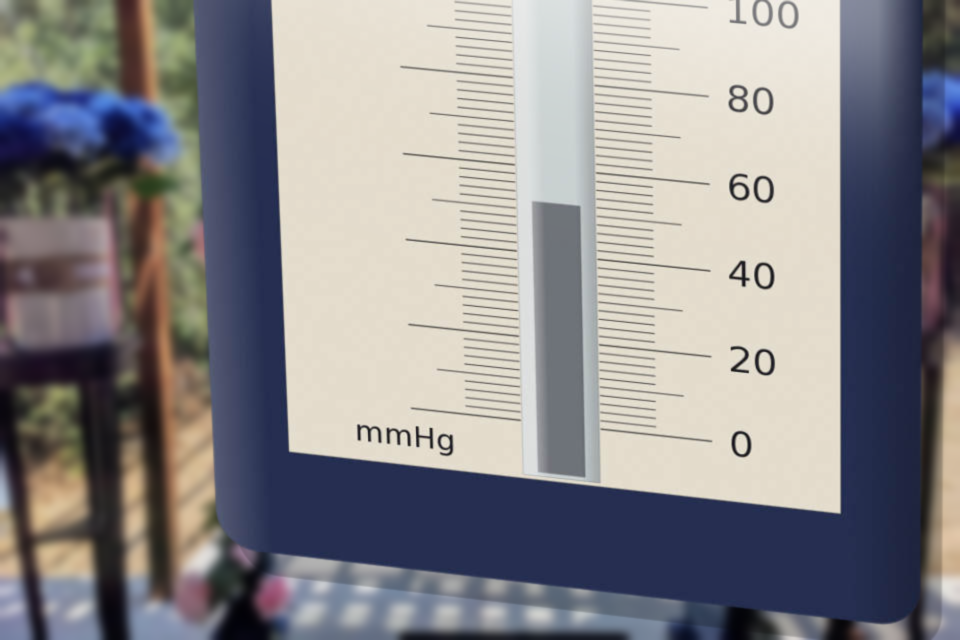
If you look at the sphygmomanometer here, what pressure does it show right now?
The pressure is 52 mmHg
